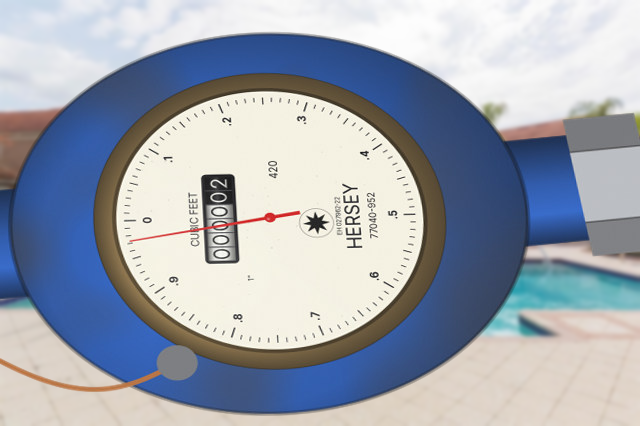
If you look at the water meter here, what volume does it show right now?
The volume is 1.97 ft³
